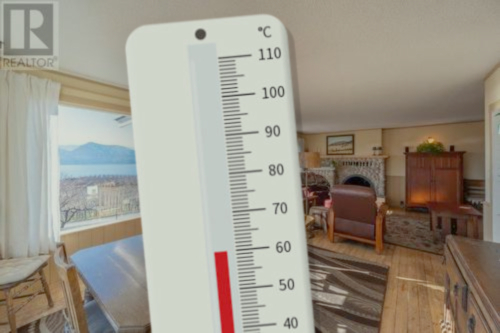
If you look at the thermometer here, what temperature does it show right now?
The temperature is 60 °C
